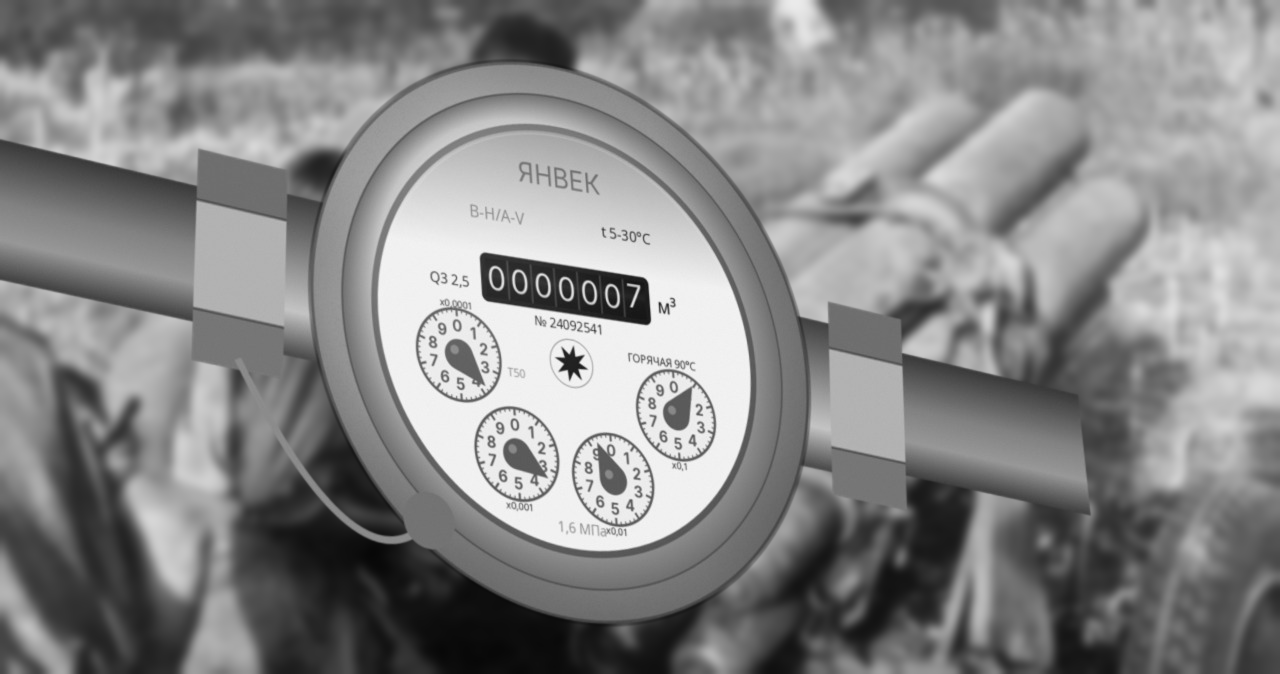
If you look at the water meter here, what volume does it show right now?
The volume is 7.0933 m³
